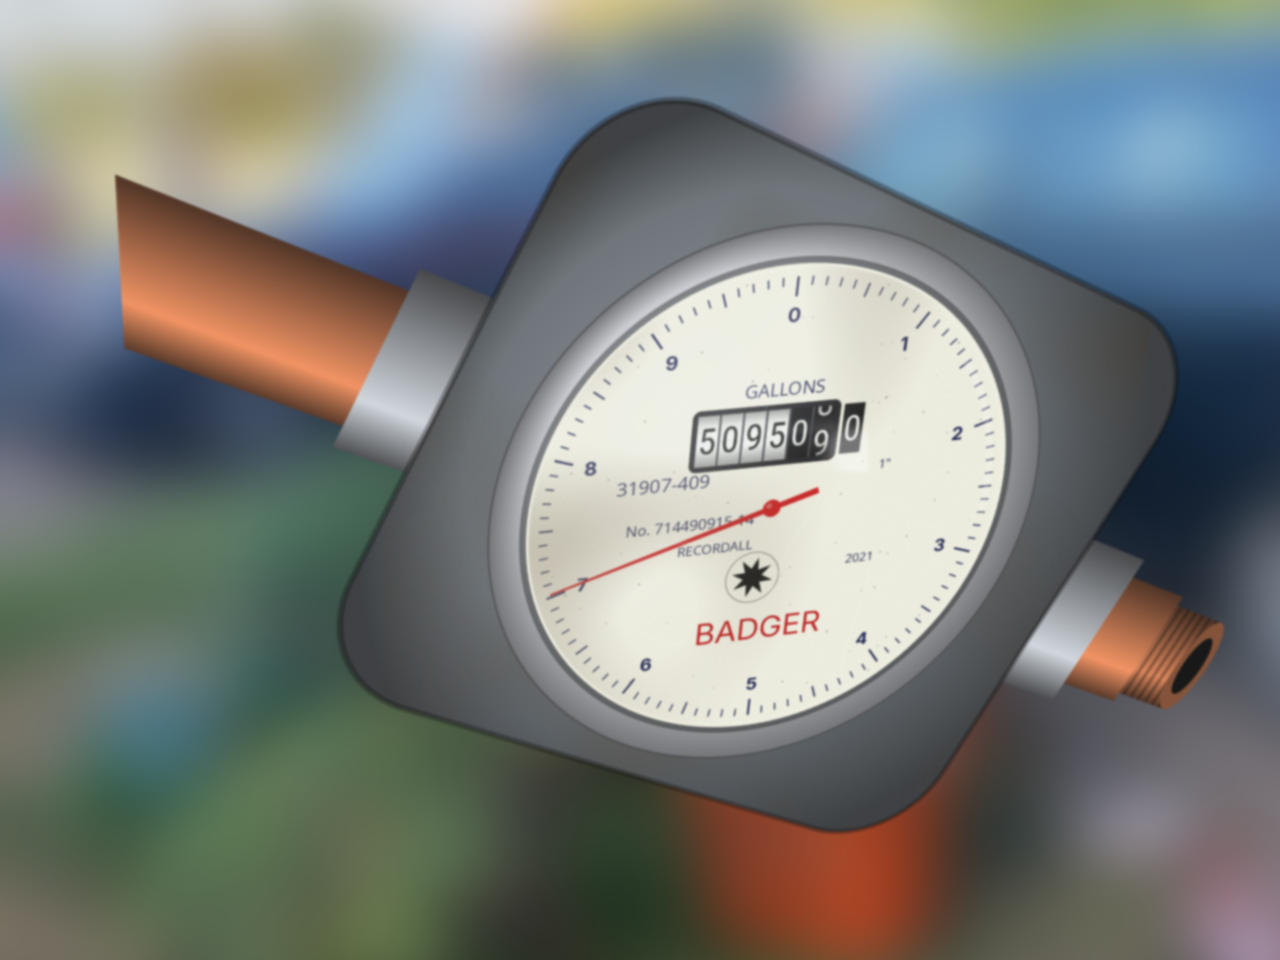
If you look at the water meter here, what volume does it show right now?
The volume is 5095087.0 gal
